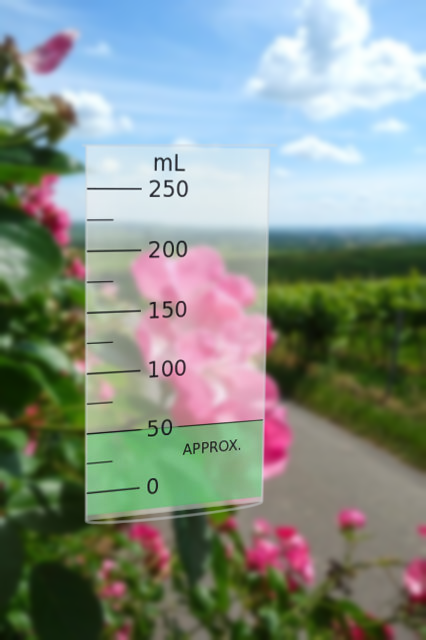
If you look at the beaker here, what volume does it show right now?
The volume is 50 mL
